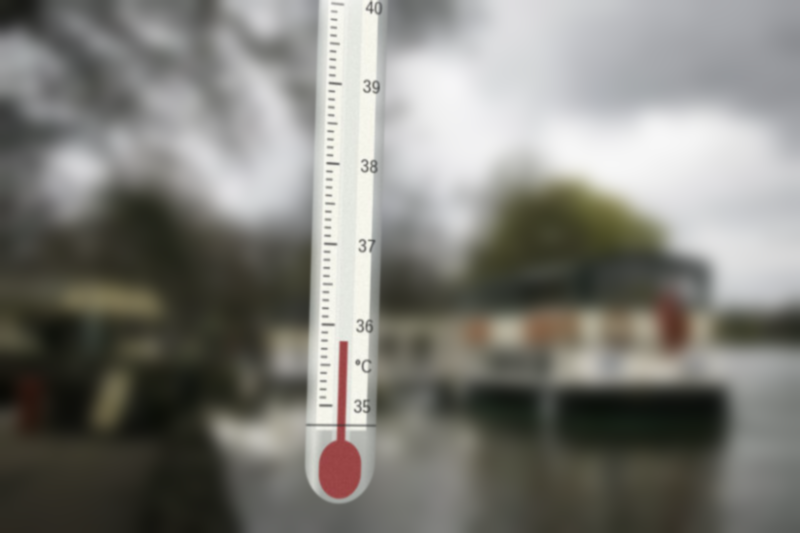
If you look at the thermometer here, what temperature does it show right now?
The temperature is 35.8 °C
